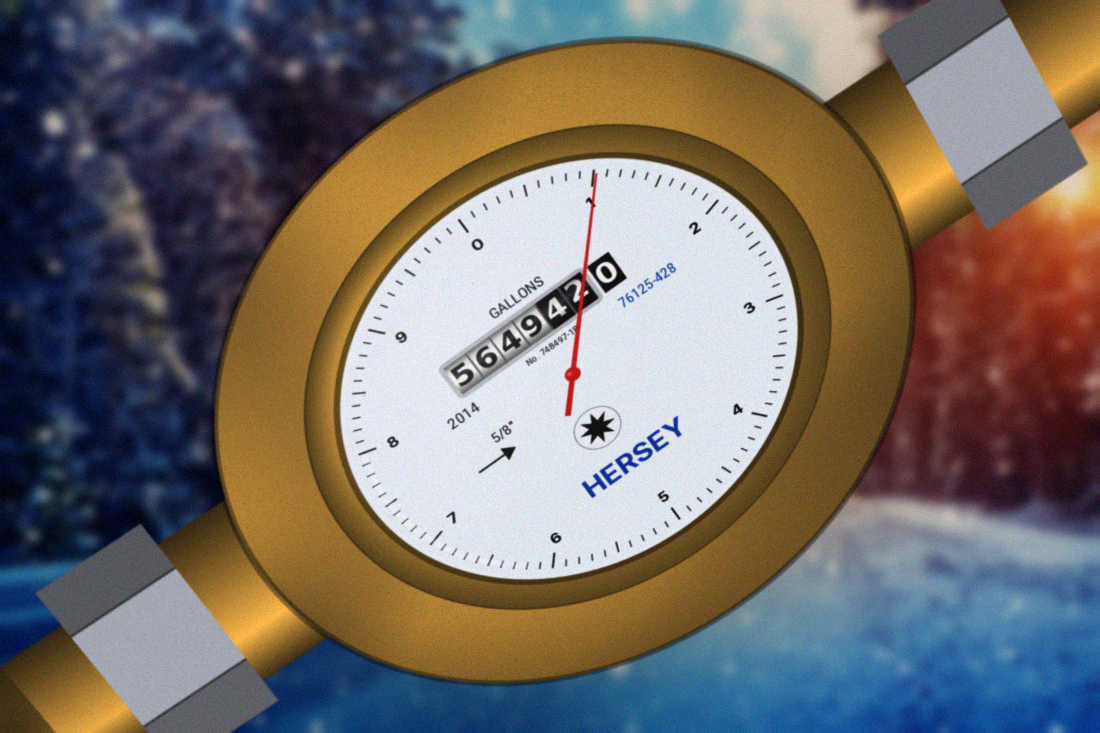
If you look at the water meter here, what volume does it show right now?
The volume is 5649421.0 gal
